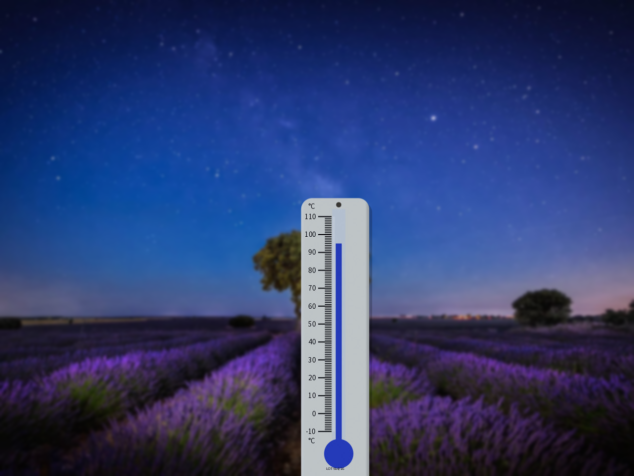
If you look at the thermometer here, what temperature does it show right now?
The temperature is 95 °C
